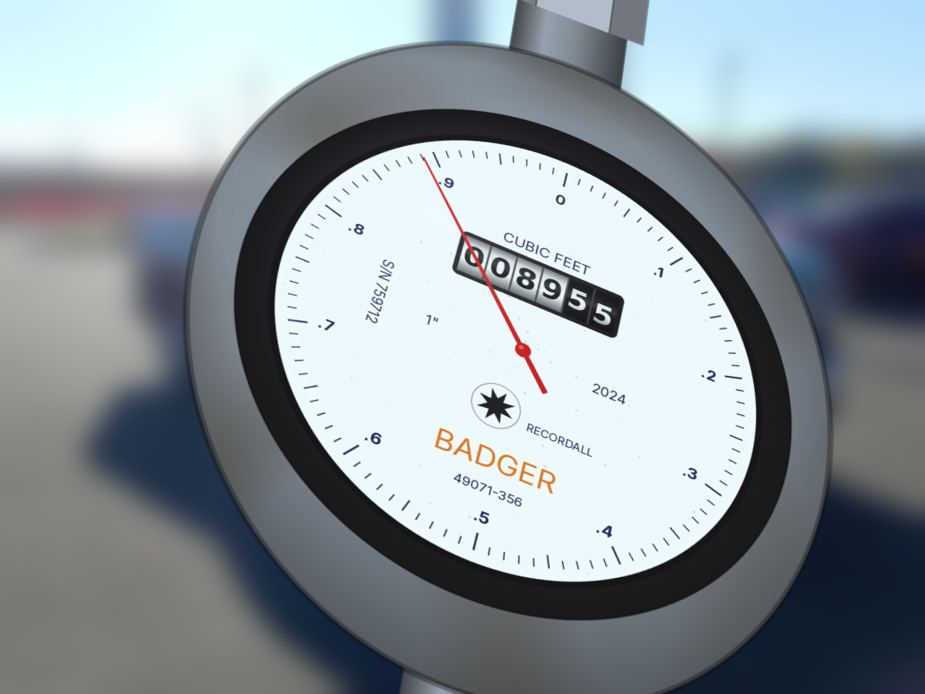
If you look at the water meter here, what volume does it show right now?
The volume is 8954.89 ft³
